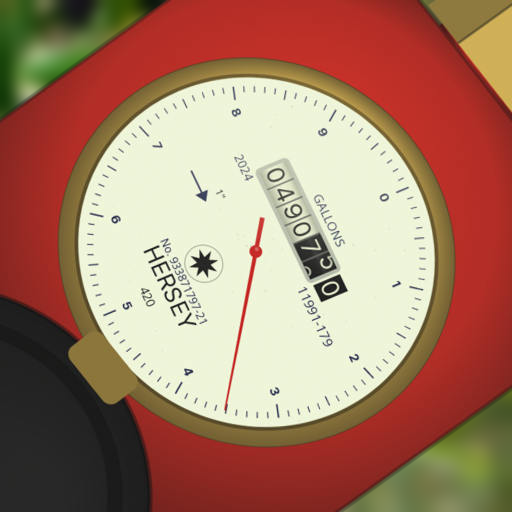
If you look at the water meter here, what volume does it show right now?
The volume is 490753.5 gal
